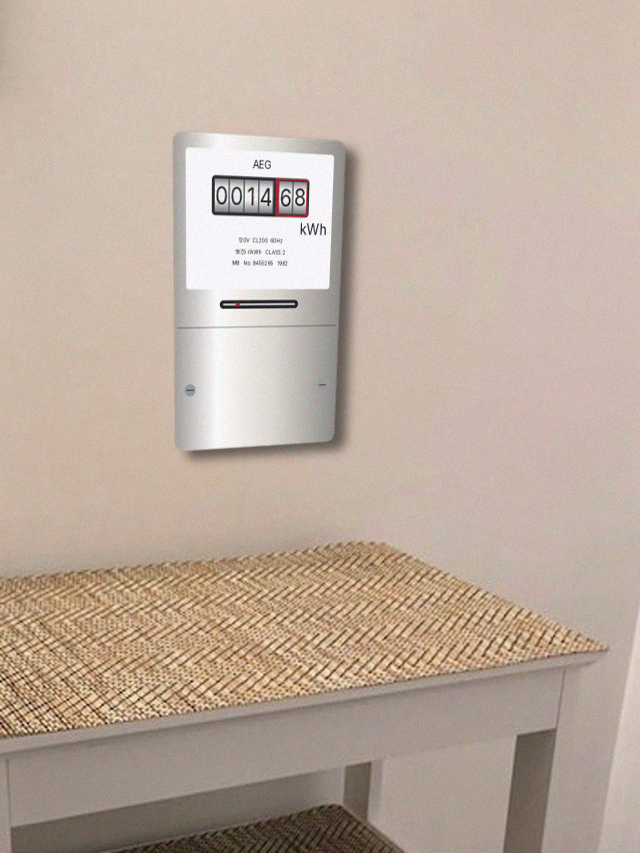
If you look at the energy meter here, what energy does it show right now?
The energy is 14.68 kWh
